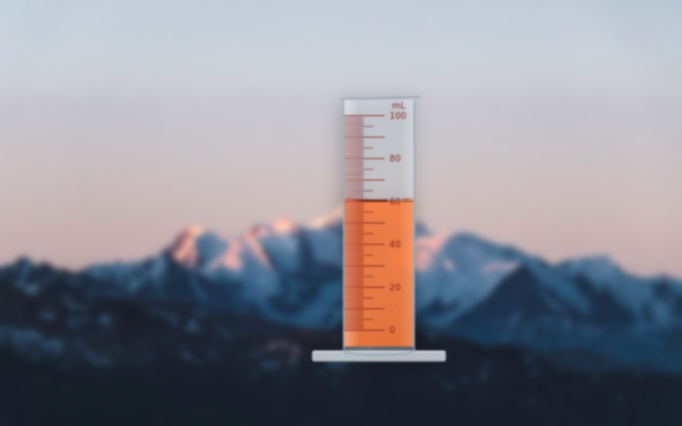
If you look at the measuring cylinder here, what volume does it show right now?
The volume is 60 mL
